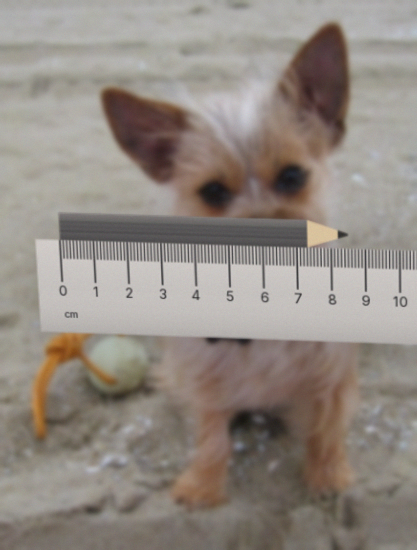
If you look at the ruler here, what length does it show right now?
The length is 8.5 cm
